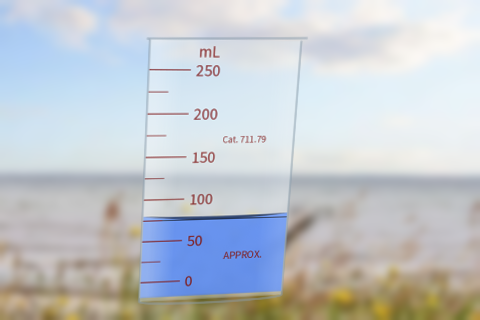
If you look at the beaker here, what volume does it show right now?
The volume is 75 mL
